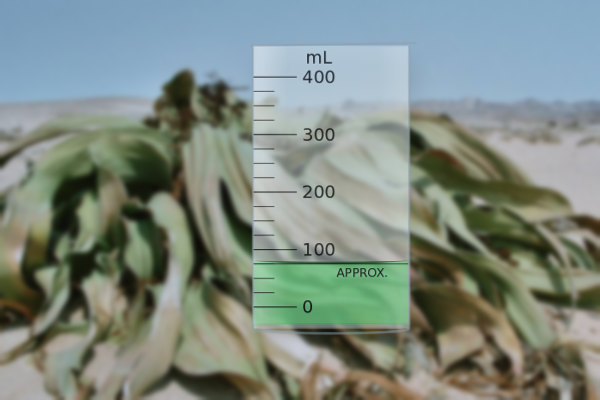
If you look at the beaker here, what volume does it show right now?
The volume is 75 mL
